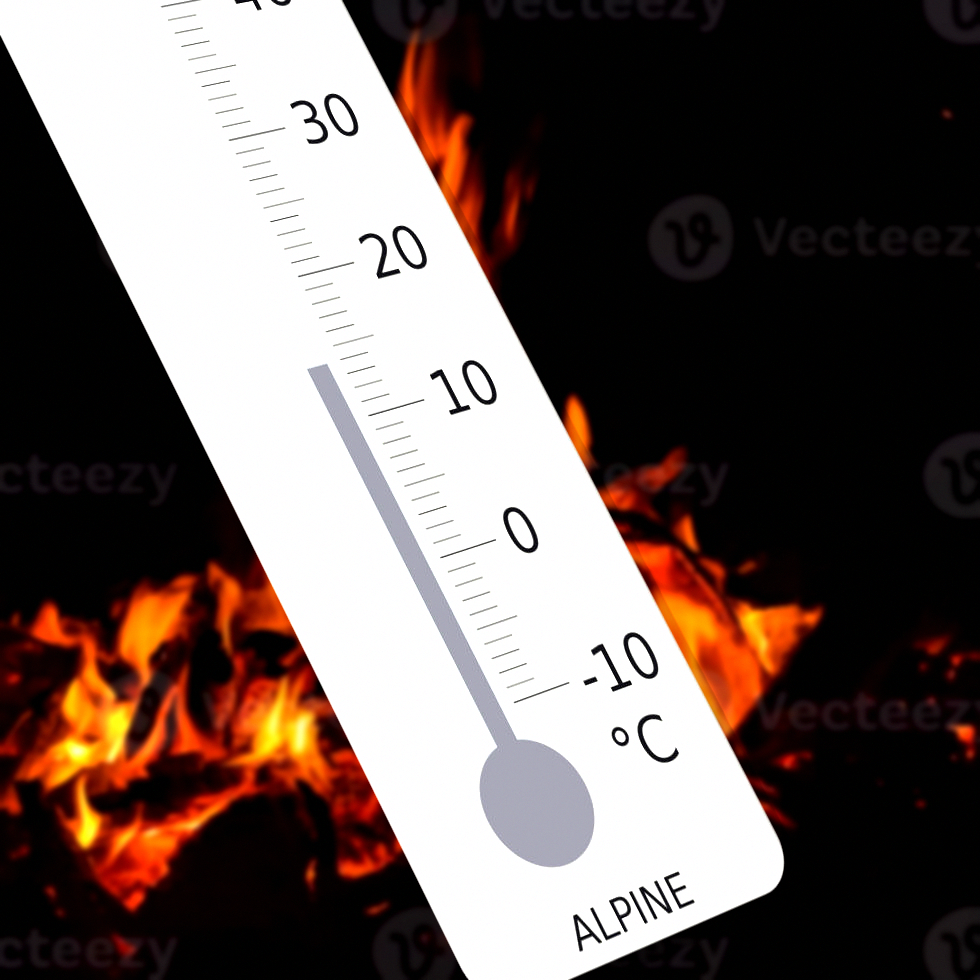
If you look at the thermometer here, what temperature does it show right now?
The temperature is 14 °C
